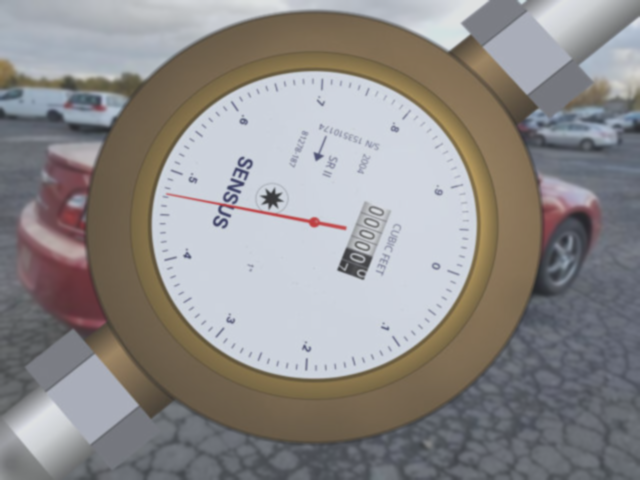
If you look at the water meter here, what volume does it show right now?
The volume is 6.47 ft³
